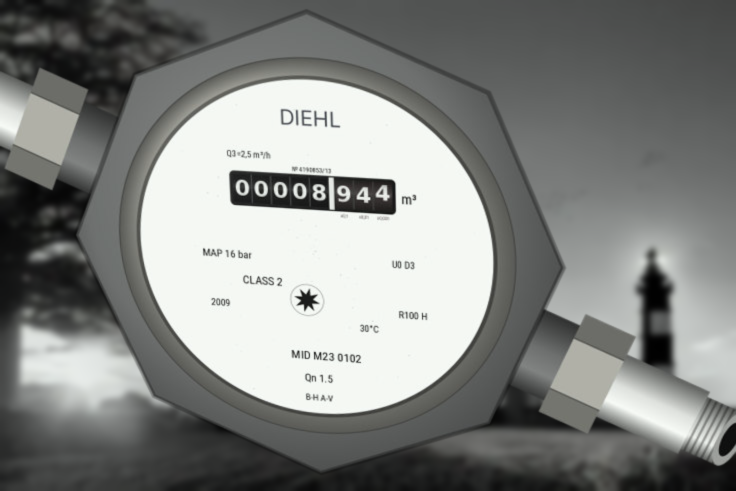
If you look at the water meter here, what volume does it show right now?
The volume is 8.944 m³
